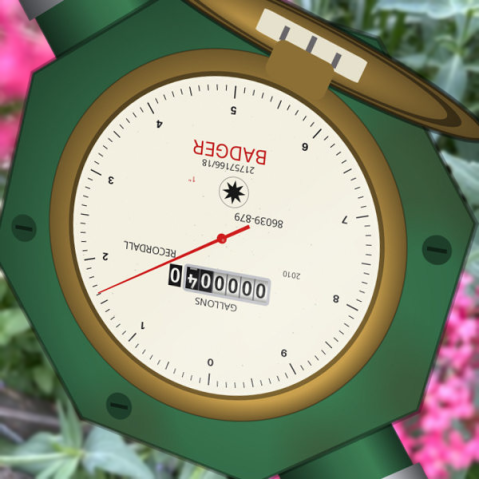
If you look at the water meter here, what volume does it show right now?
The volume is 41.6 gal
